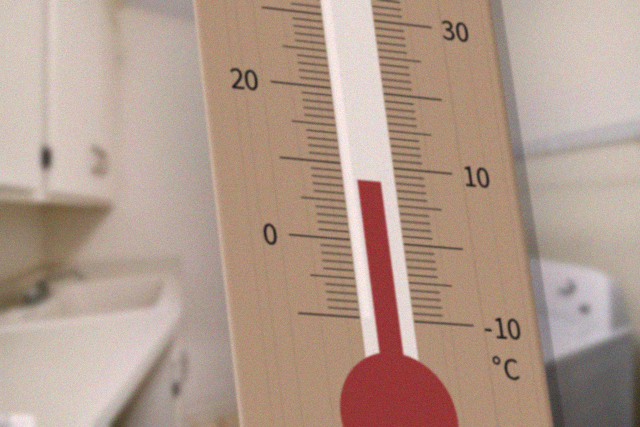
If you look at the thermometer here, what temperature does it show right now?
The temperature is 8 °C
